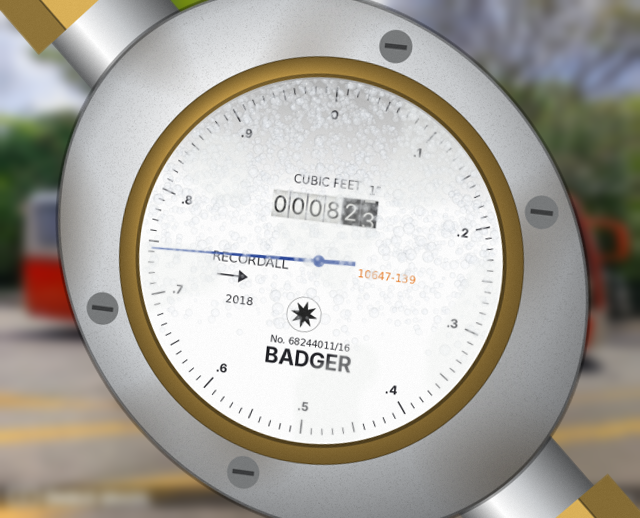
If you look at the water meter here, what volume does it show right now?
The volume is 822.74 ft³
